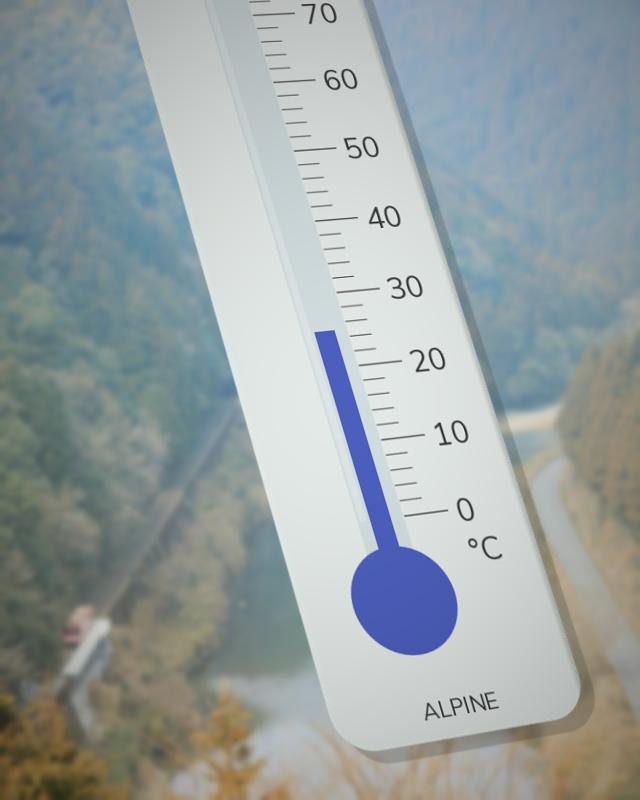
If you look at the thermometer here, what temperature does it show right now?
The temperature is 25 °C
